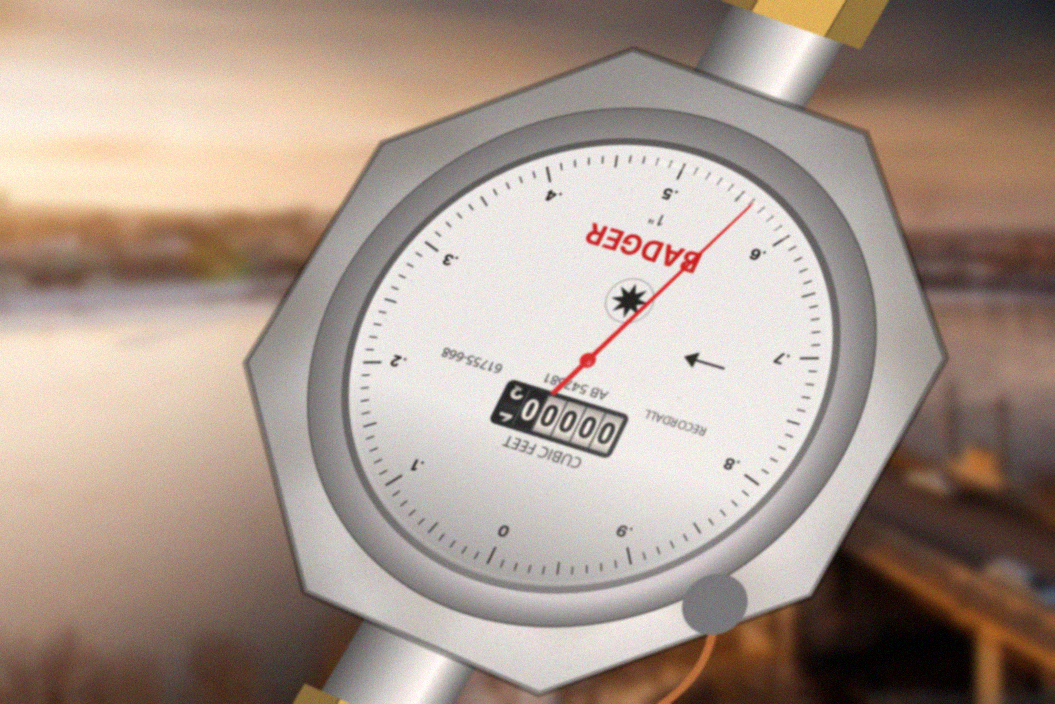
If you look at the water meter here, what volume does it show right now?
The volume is 2.56 ft³
